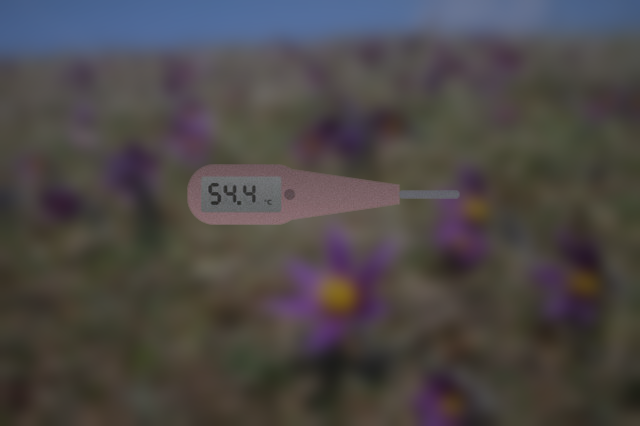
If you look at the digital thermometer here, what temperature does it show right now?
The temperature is 54.4 °C
